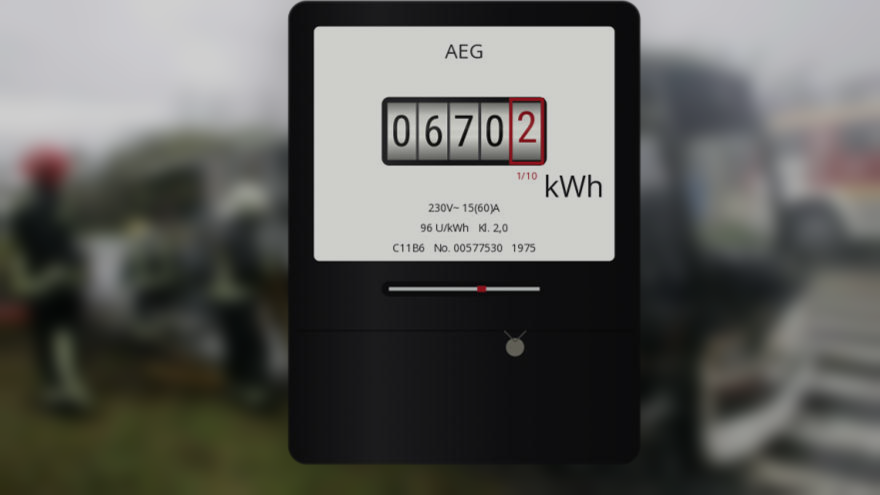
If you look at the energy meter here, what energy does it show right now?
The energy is 670.2 kWh
